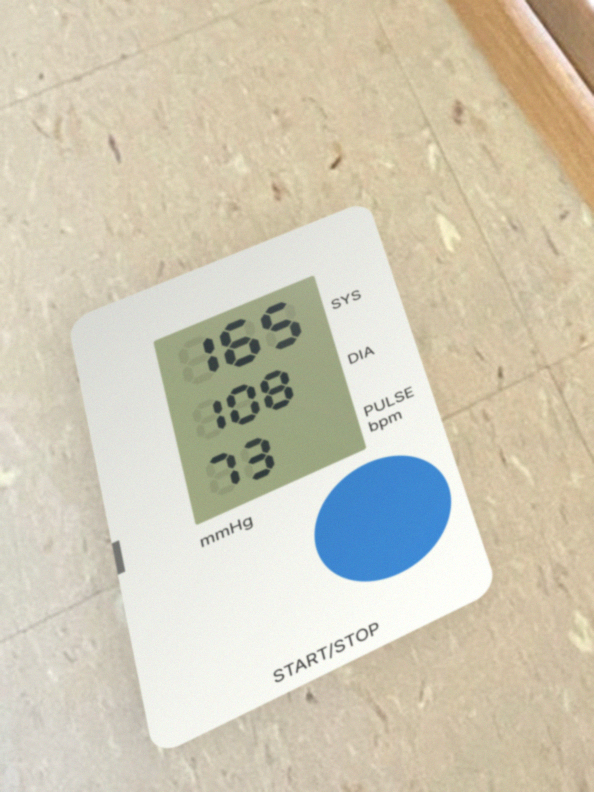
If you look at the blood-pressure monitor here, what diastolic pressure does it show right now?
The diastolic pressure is 108 mmHg
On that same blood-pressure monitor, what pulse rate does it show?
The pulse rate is 73 bpm
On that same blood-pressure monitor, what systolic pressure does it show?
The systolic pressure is 165 mmHg
